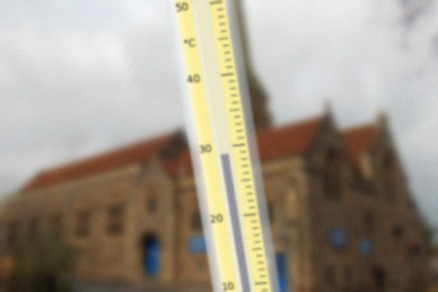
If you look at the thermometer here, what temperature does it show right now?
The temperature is 29 °C
